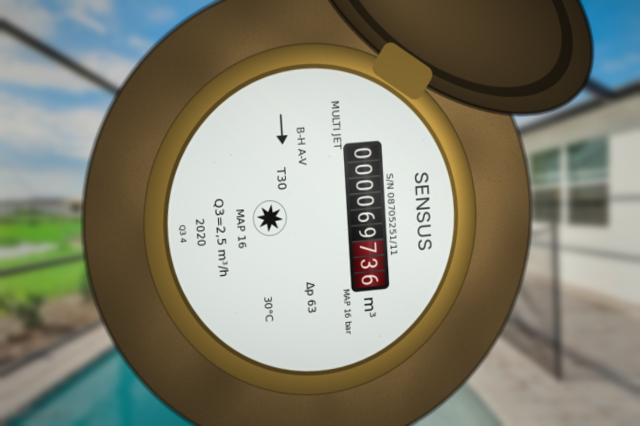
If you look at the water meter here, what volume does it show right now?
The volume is 69.736 m³
